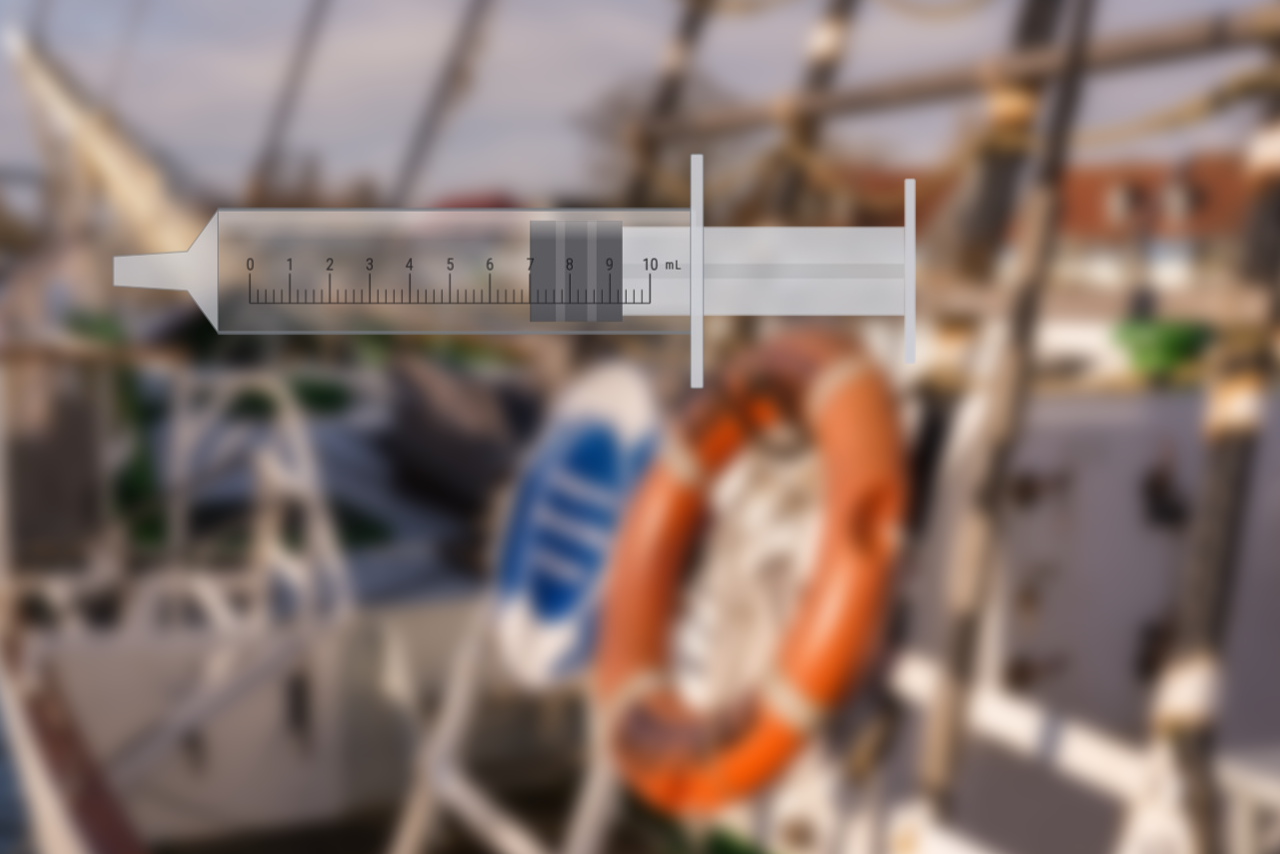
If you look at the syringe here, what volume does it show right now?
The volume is 7 mL
